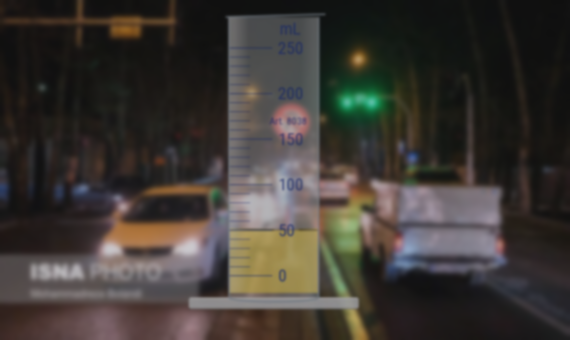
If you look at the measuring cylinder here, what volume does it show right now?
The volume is 50 mL
